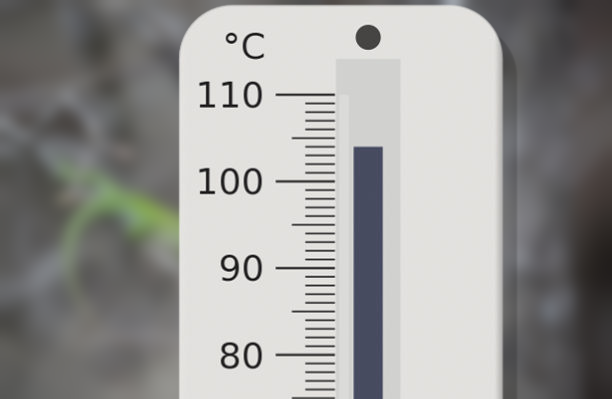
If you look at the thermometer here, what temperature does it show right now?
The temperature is 104 °C
